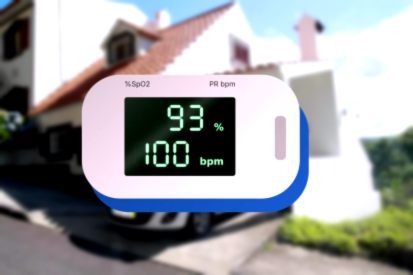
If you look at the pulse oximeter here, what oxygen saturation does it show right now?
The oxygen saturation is 93 %
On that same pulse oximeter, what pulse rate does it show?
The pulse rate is 100 bpm
